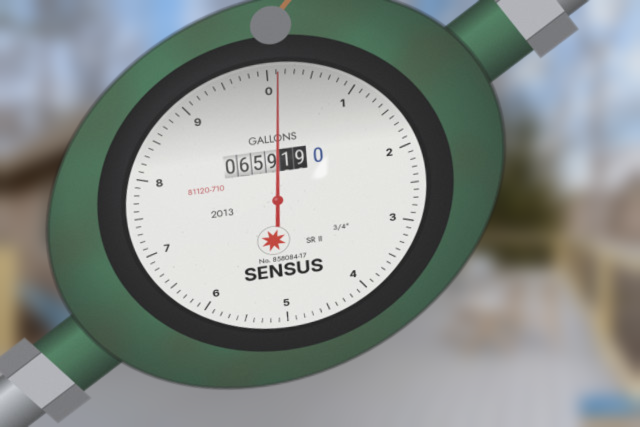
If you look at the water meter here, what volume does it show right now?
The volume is 659190.1 gal
